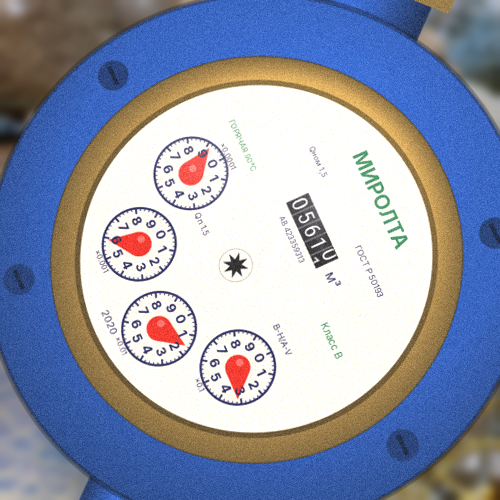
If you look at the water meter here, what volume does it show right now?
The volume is 5610.3159 m³
